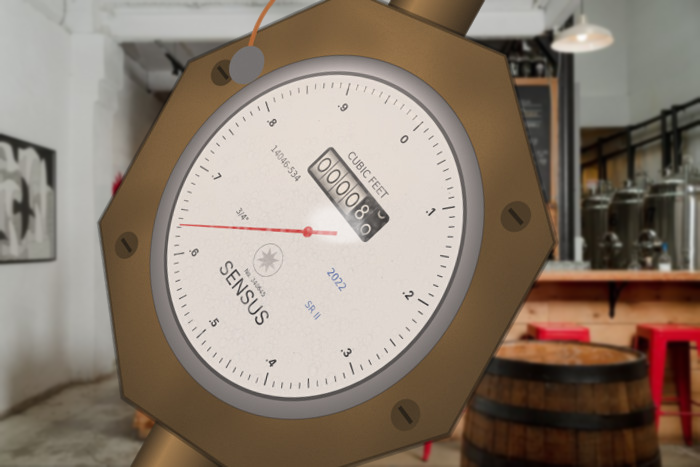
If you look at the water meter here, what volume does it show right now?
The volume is 88.63 ft³
